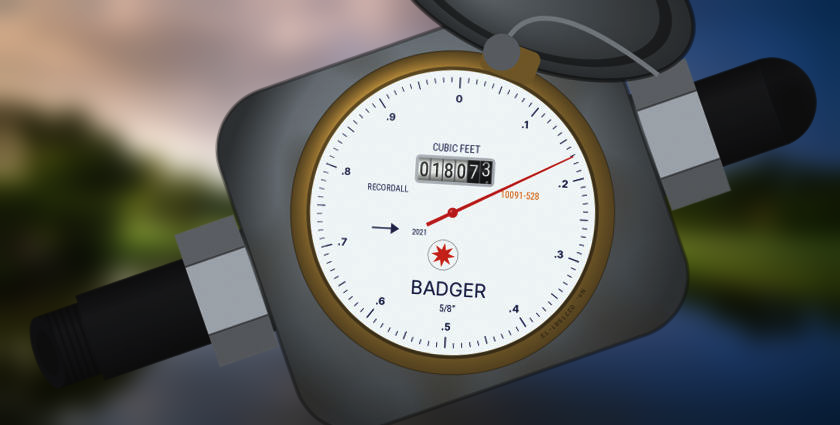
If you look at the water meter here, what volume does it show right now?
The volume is 18073.17 ft³
